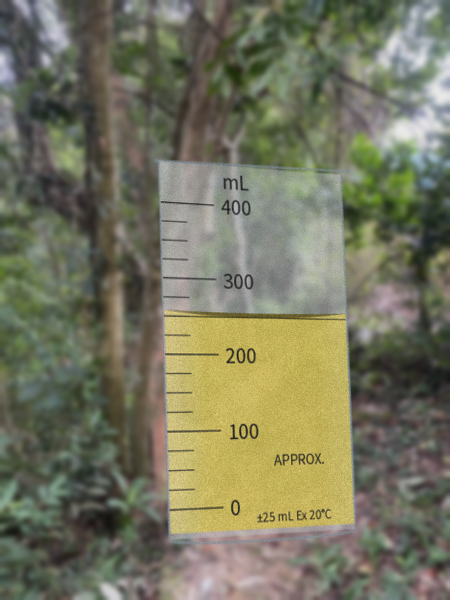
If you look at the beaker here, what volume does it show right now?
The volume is 250 mL
